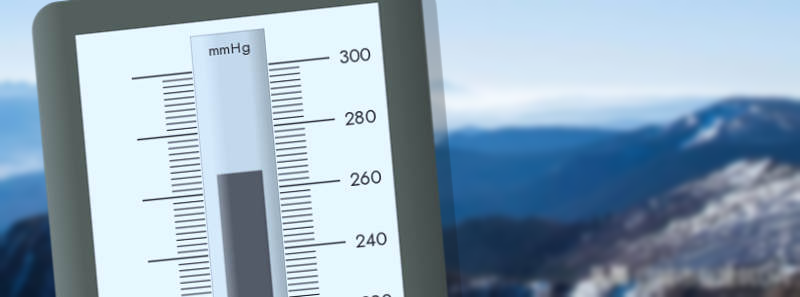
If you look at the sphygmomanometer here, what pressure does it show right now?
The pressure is 266 mmHg
